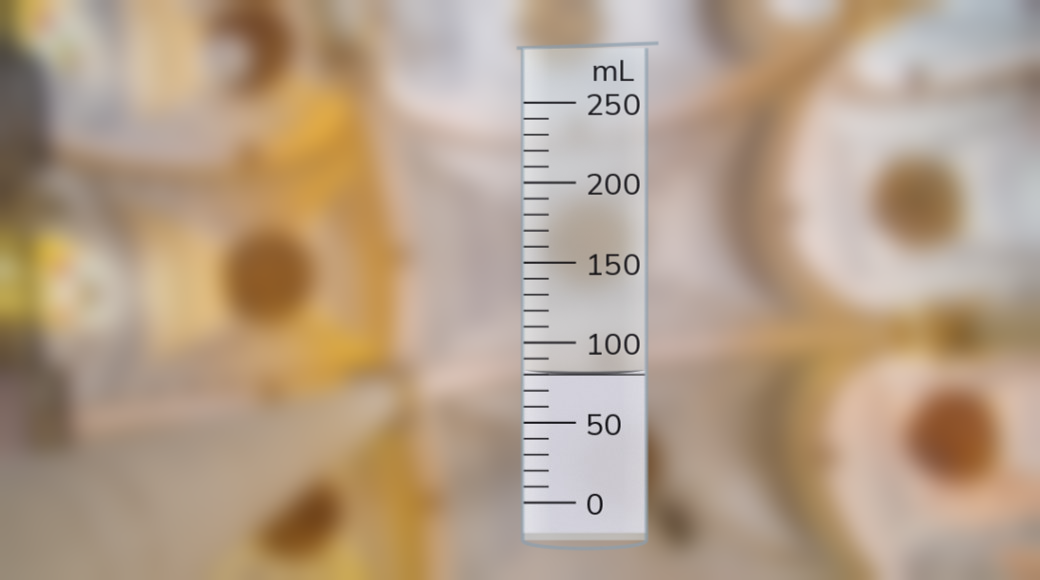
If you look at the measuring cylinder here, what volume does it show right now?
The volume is 80 mL
